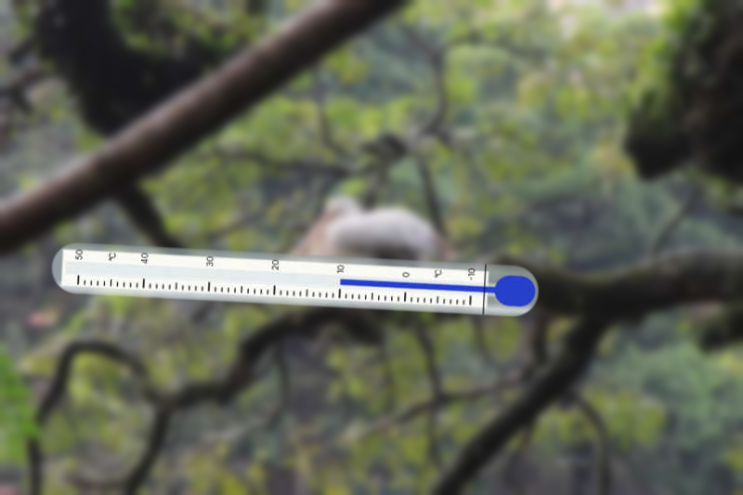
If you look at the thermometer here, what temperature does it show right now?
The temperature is 10 °C
